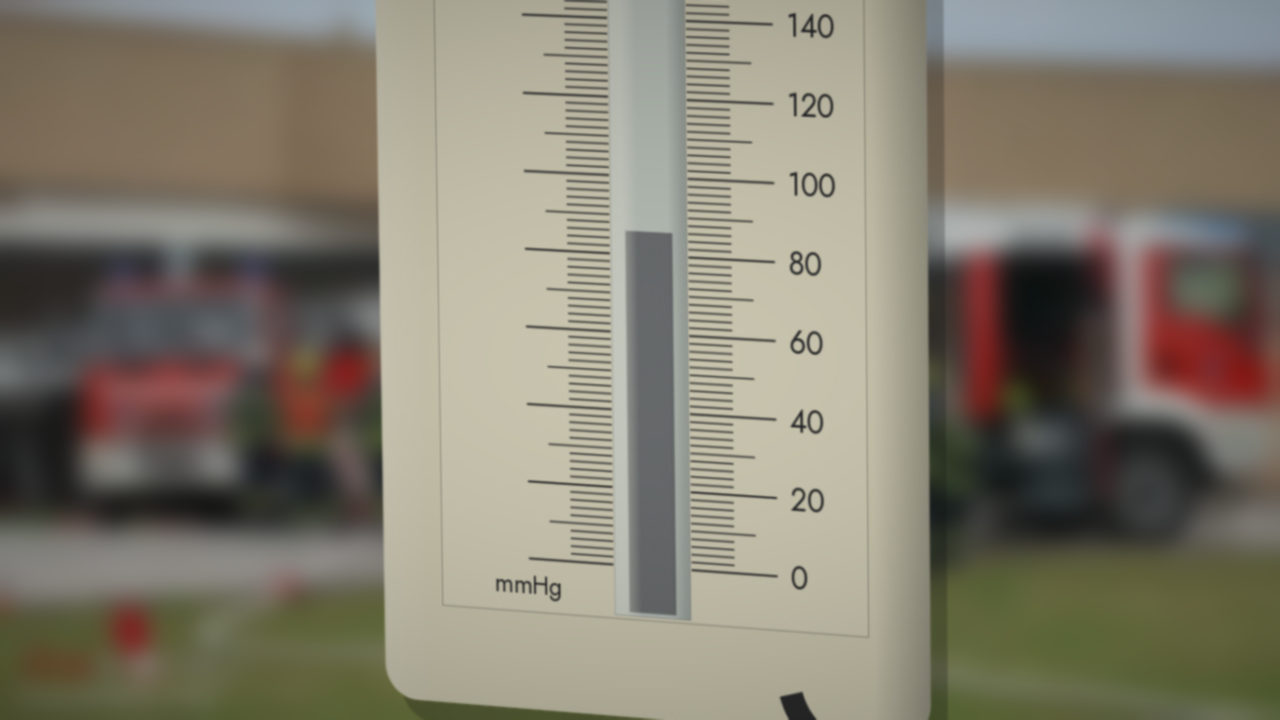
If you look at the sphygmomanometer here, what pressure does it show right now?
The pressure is 86 mmHg
